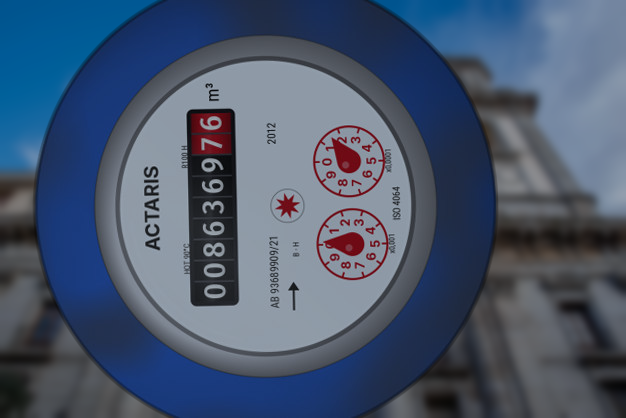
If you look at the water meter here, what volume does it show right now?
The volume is 86369.7601 m³
